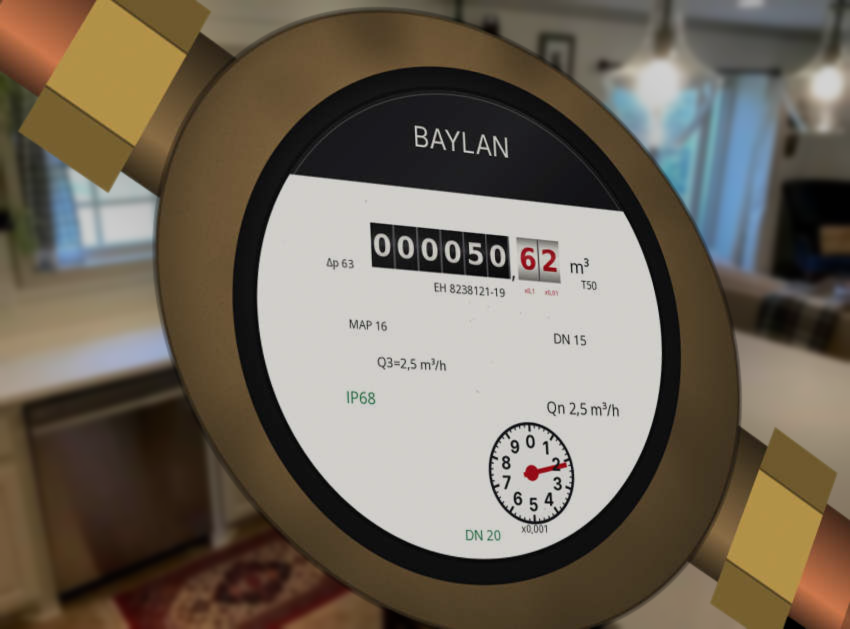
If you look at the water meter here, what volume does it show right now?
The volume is 50.622 m³
